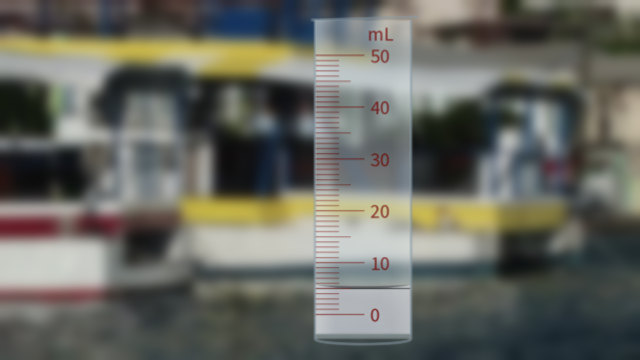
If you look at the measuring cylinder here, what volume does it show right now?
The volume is 5 mL
